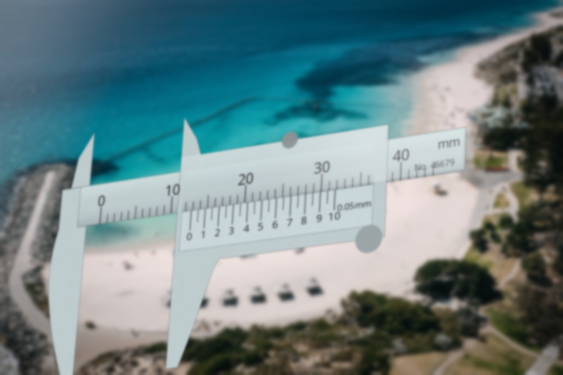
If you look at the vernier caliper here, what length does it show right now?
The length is 12.8 mm
